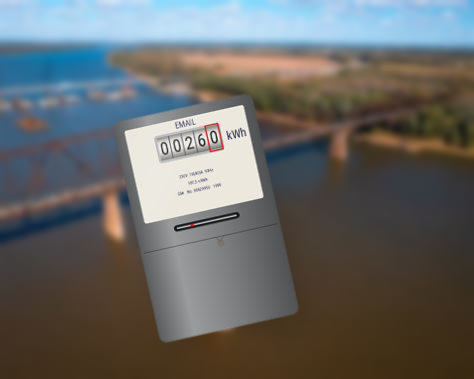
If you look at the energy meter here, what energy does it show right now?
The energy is 26.0 kWh
